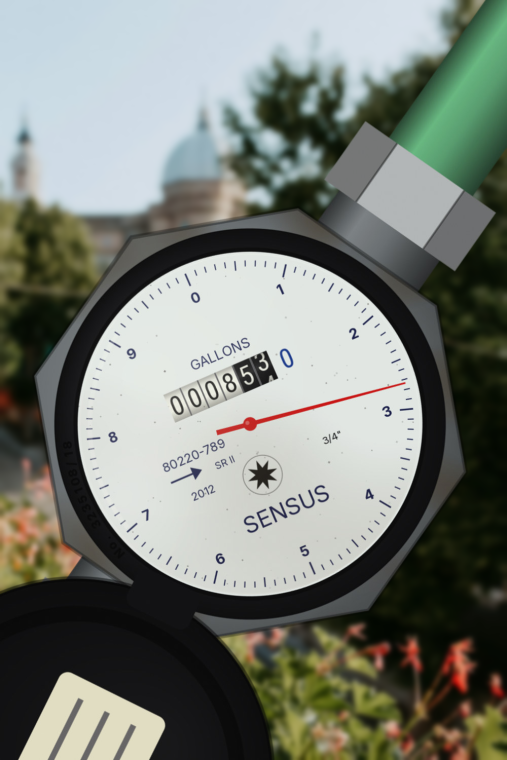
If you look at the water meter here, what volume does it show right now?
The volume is 8532.7 gal
